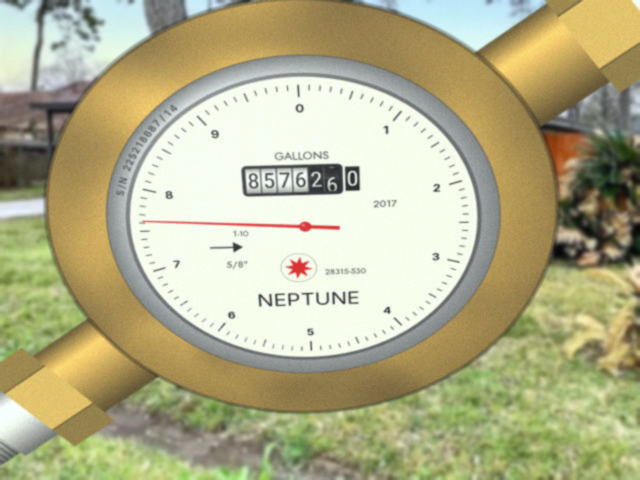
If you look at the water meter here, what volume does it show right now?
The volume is 8576257.6 gal
